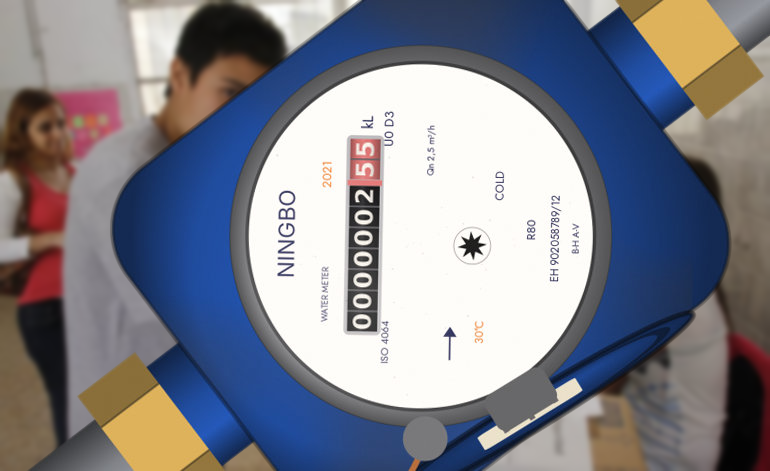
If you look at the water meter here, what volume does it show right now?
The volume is 2.55 kL
